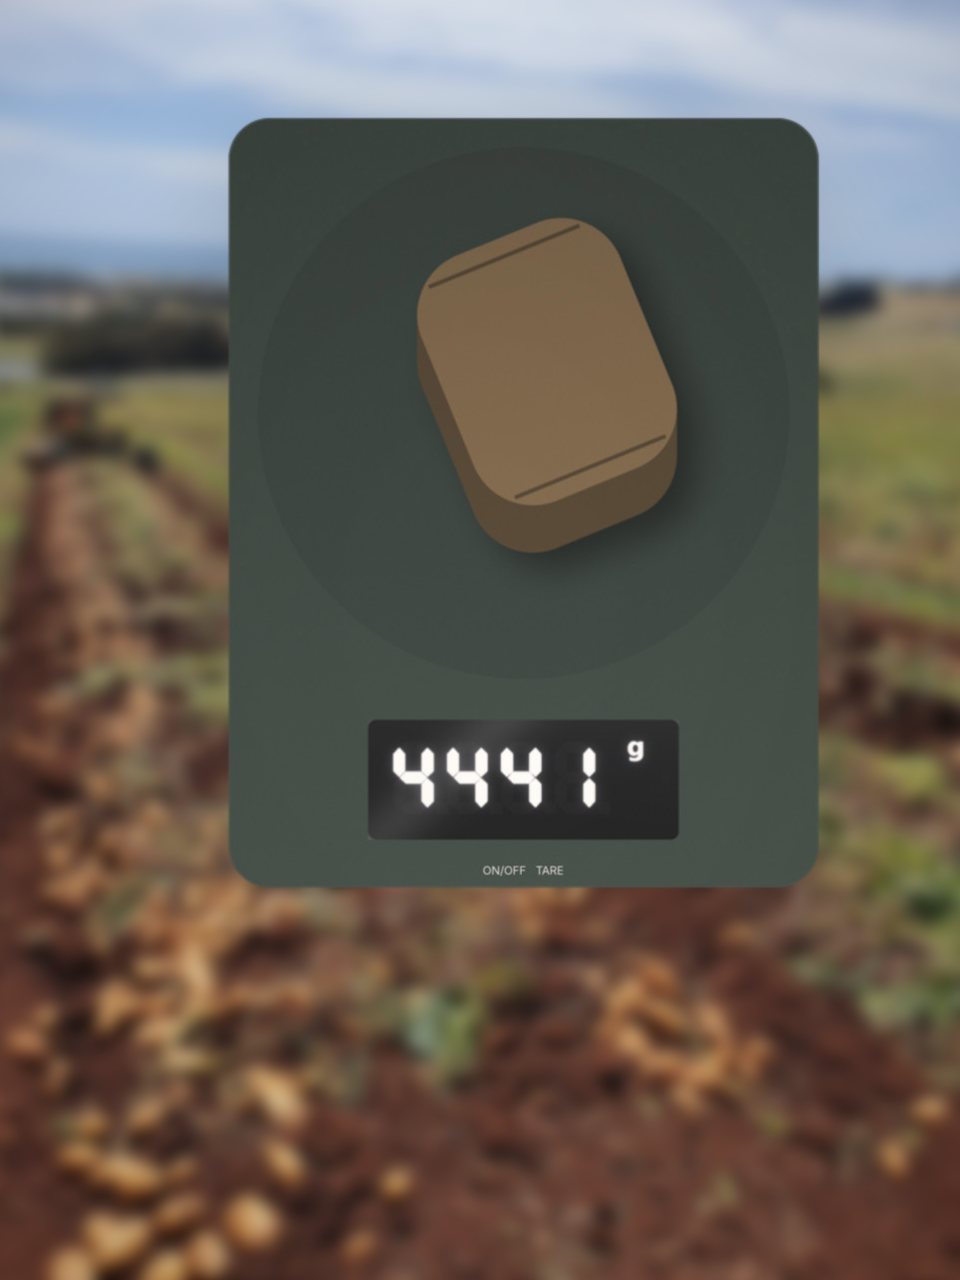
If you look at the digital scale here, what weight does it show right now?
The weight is 4441 g
